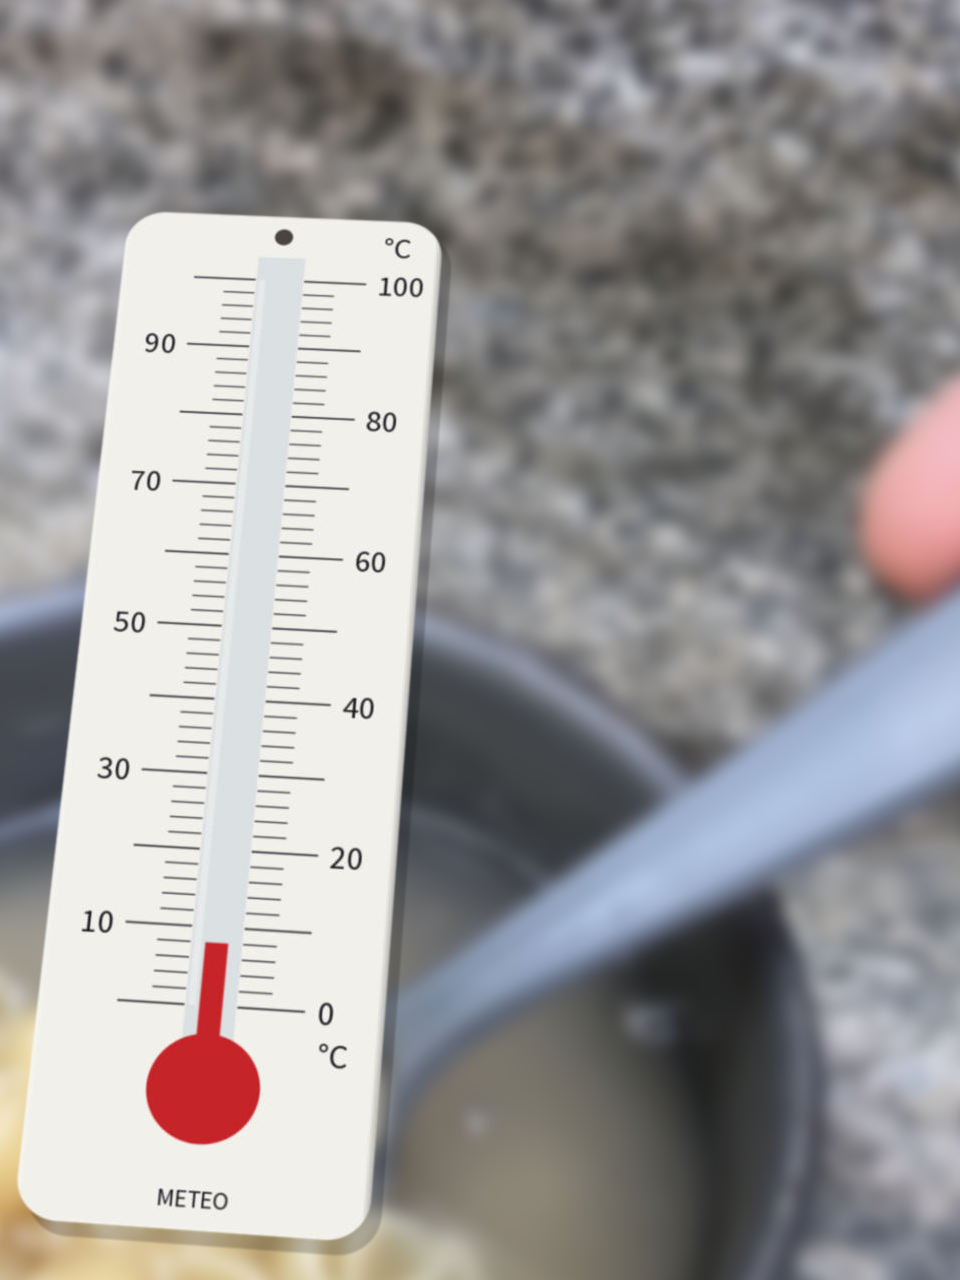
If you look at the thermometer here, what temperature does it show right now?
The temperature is 8 °C
